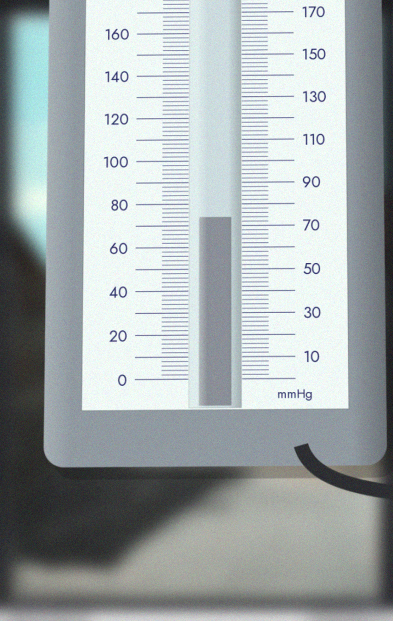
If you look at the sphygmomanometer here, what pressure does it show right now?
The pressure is 74 mmHg
